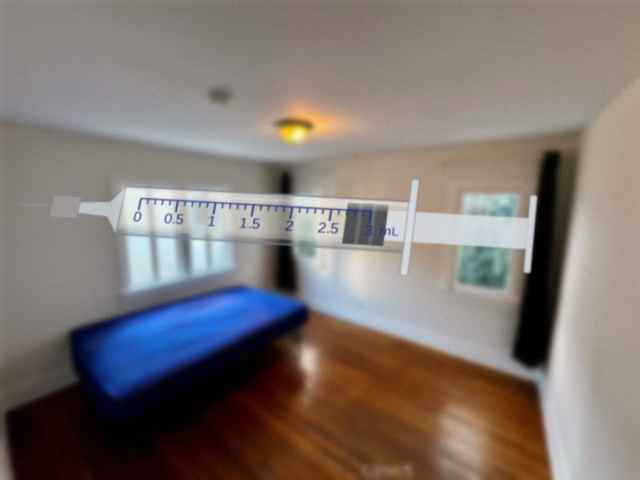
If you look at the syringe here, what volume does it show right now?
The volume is 2.7 mL
